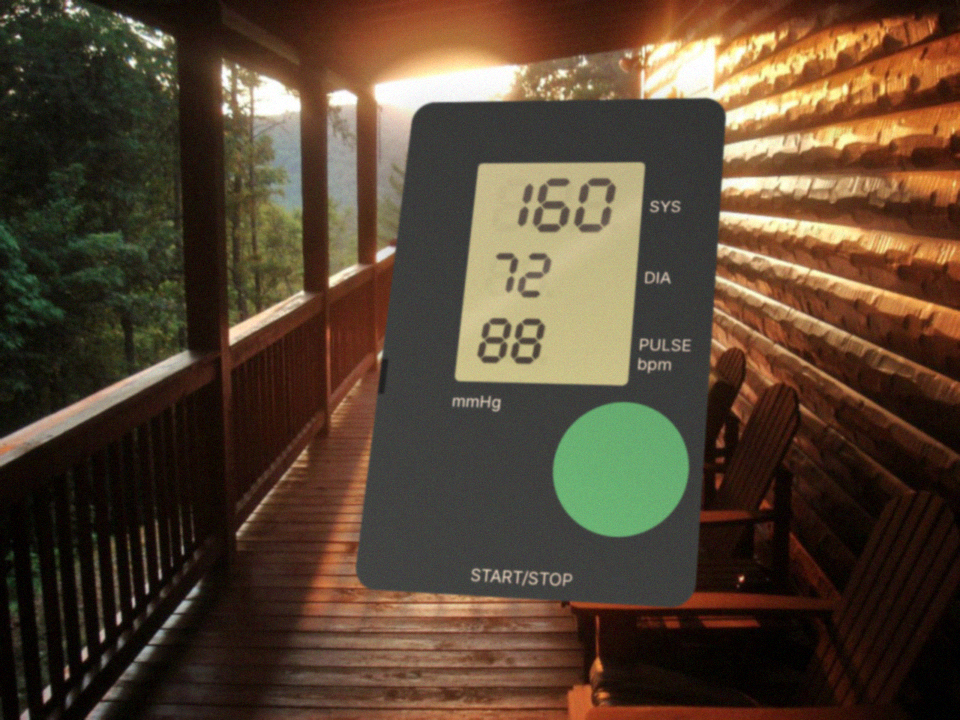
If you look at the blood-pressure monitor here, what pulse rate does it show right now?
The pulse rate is 88 bpm
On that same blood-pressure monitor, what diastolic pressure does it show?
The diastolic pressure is 72 mmHg
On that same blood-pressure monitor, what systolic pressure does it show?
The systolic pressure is 160 mmHg
